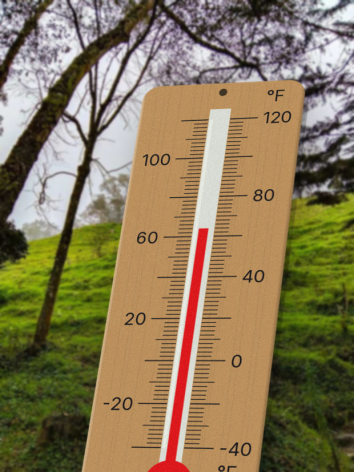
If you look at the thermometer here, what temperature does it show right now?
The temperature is 64 °F
